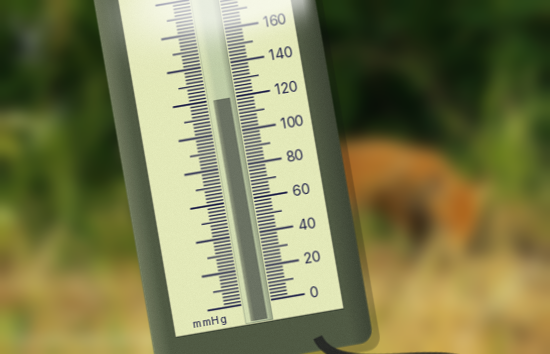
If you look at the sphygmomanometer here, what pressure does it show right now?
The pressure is 120 mmHg
